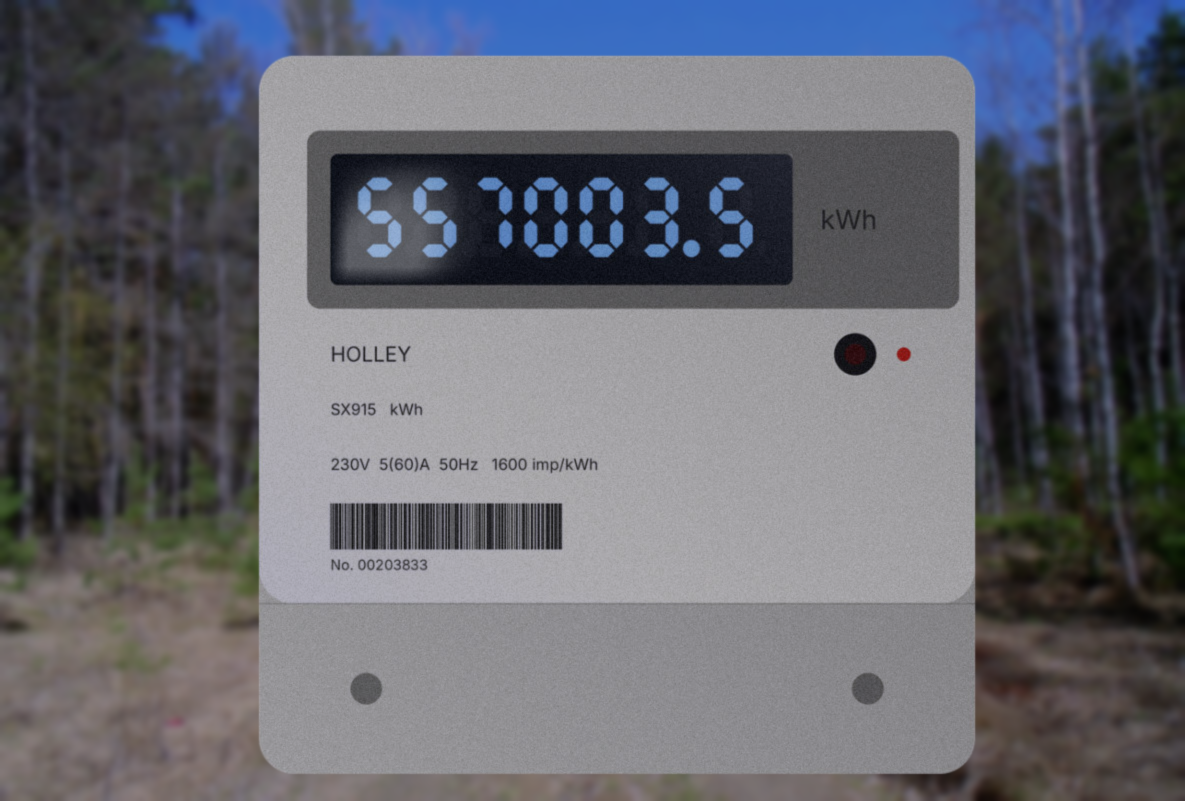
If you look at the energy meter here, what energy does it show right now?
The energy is 557003.5 kWh
